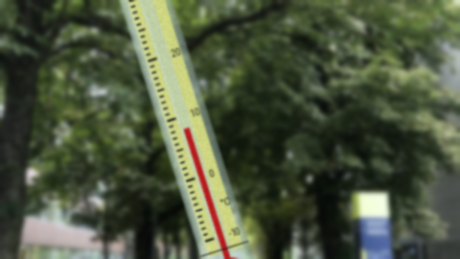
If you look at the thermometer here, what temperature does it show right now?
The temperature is 8 °C
